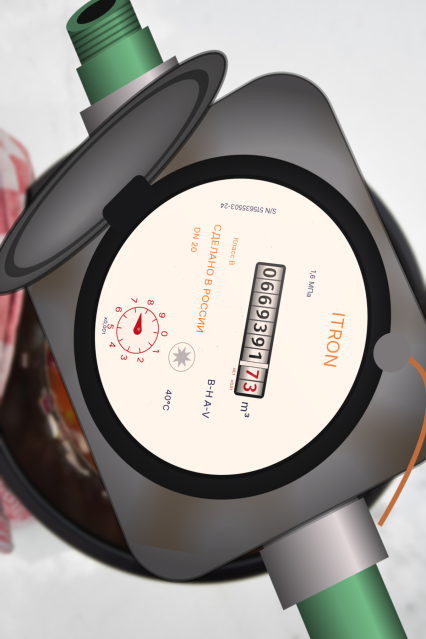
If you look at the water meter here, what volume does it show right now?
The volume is 669391.737 m³
